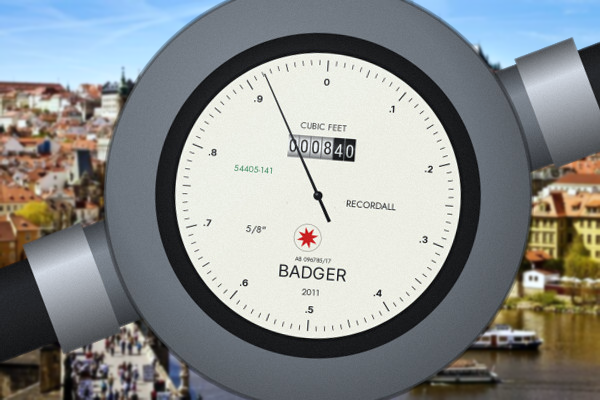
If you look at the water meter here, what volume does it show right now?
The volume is 839.92 ft³
